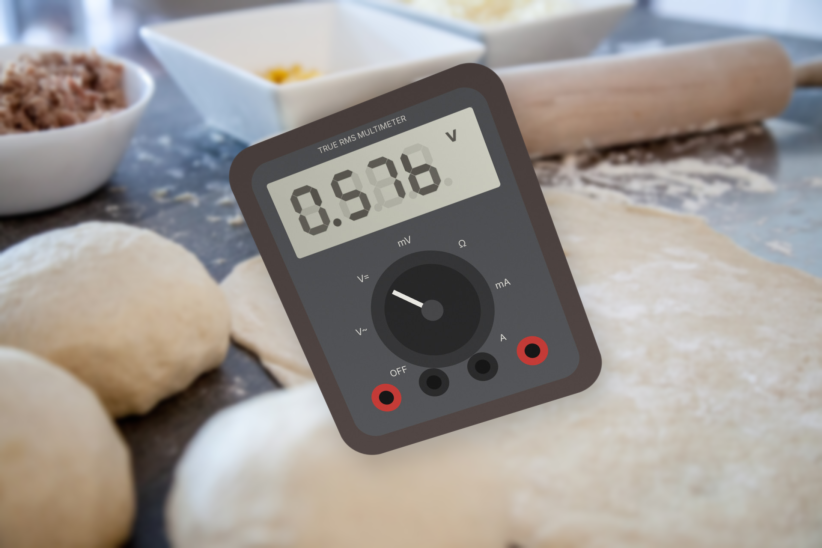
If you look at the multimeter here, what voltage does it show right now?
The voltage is 0.576 V
